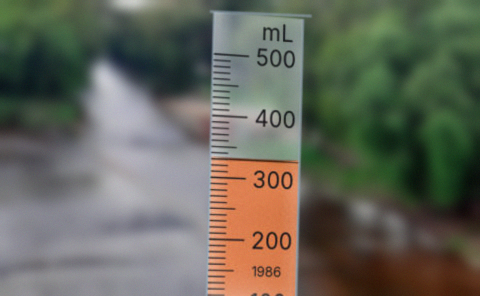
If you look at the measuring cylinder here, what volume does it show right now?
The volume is 330 mL
